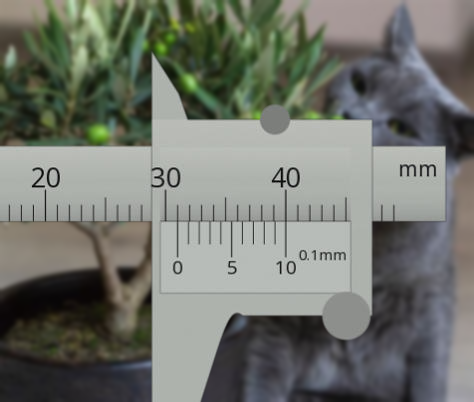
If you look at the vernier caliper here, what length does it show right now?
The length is 31.0 mm
